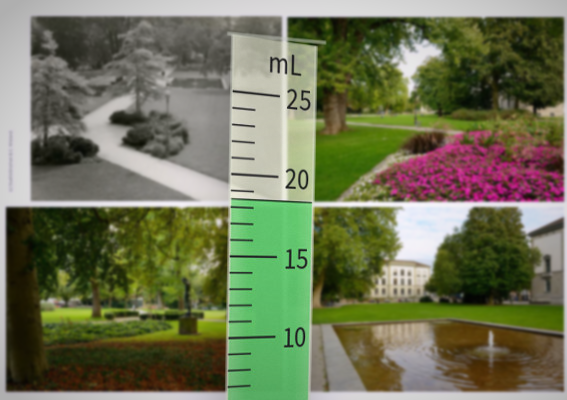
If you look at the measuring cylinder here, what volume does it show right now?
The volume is 18.5 mL
